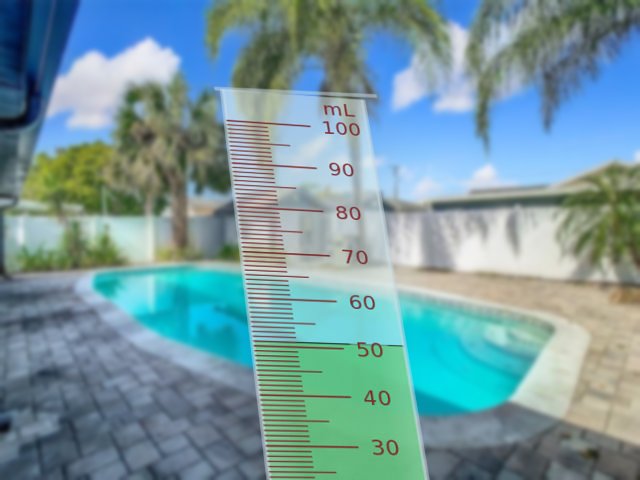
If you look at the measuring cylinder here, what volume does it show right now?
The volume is 51 mL
